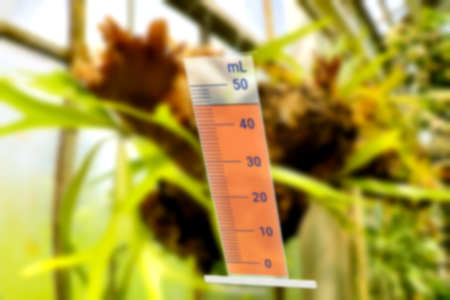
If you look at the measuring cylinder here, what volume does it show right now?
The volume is 45 mL
